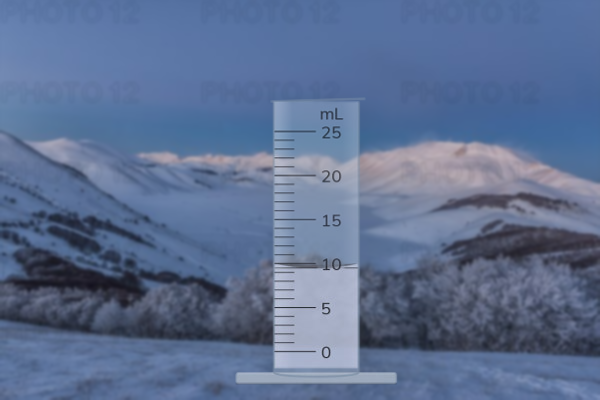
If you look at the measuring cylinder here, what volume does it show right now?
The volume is 9.5 mL
